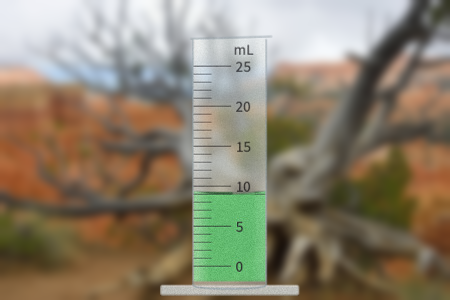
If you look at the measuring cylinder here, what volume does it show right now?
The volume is 9 mL
